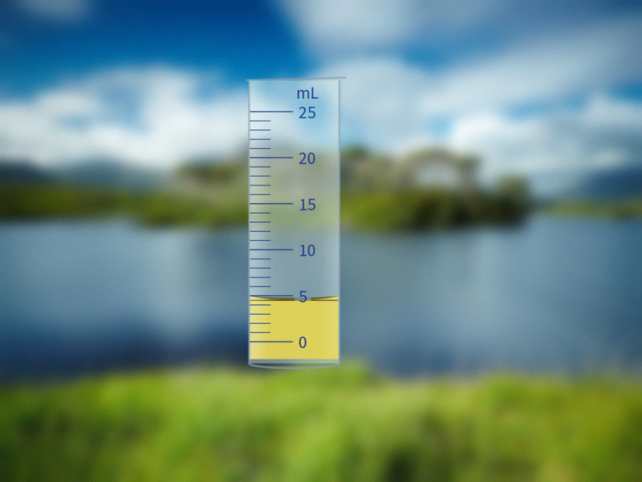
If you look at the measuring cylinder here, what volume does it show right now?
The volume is 4.5 mL
